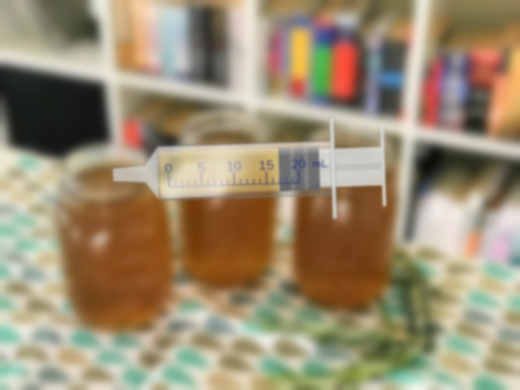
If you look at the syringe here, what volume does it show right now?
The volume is 17 mL
